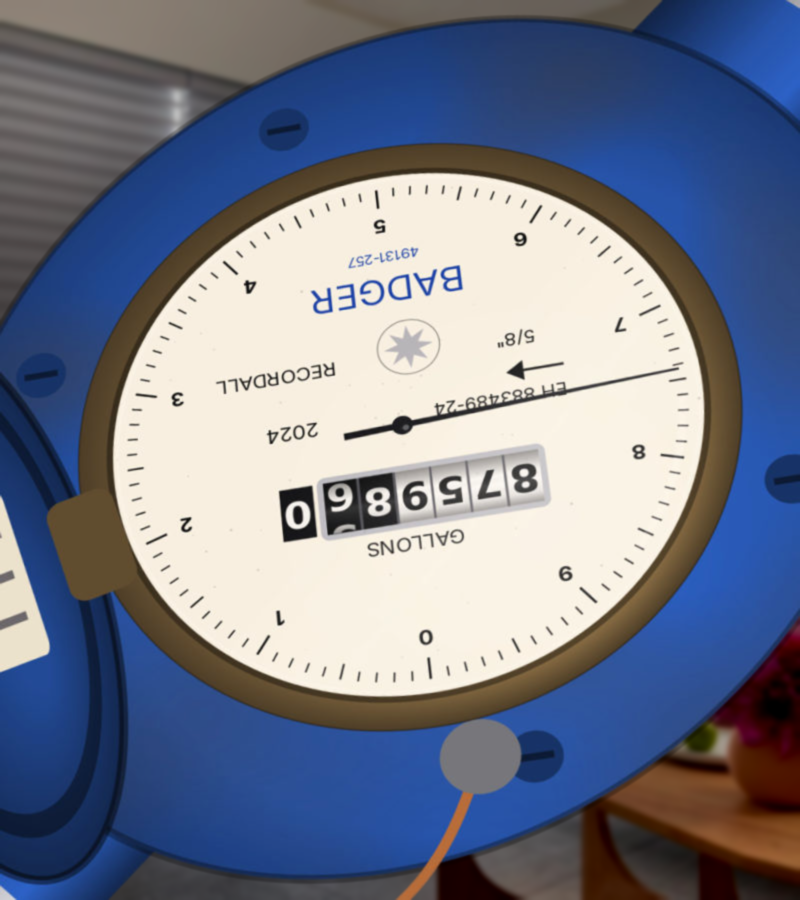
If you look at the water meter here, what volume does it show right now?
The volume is 8759857.4 gal
